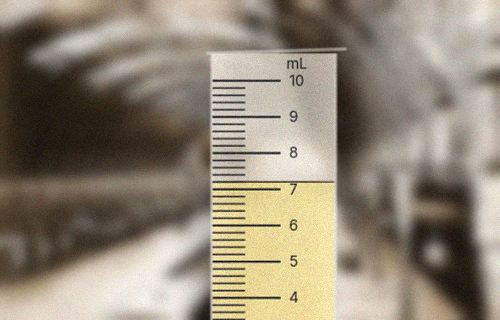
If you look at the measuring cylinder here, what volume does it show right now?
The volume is 7.2 mL
